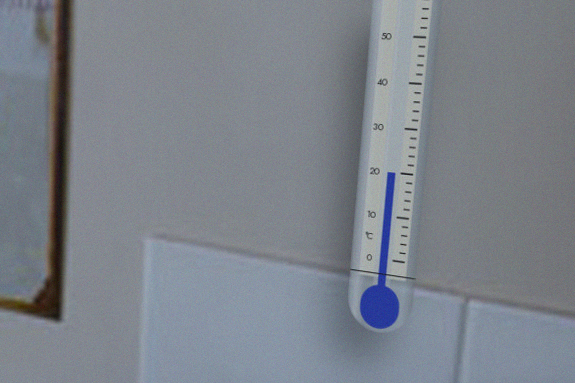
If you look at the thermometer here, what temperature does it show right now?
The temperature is 20 °C
